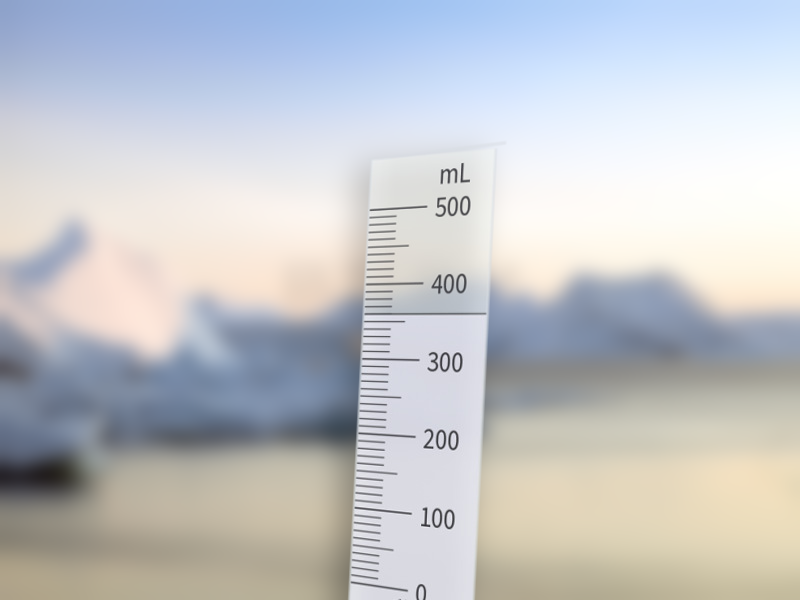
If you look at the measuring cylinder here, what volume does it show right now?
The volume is 360 mL
